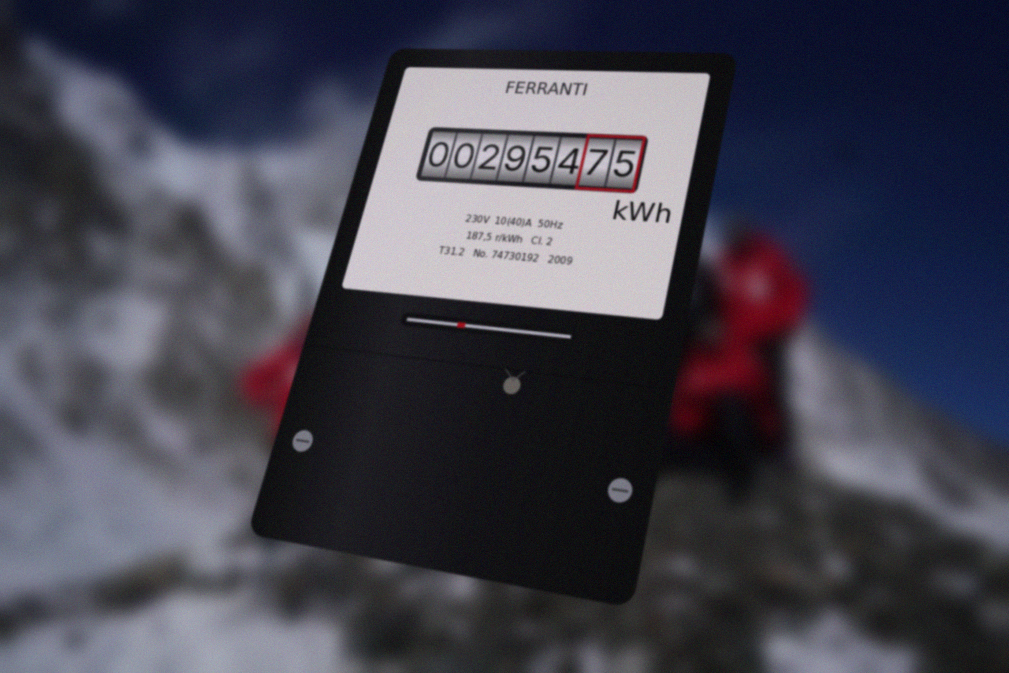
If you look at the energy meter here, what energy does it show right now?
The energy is 2954.75 kWh
